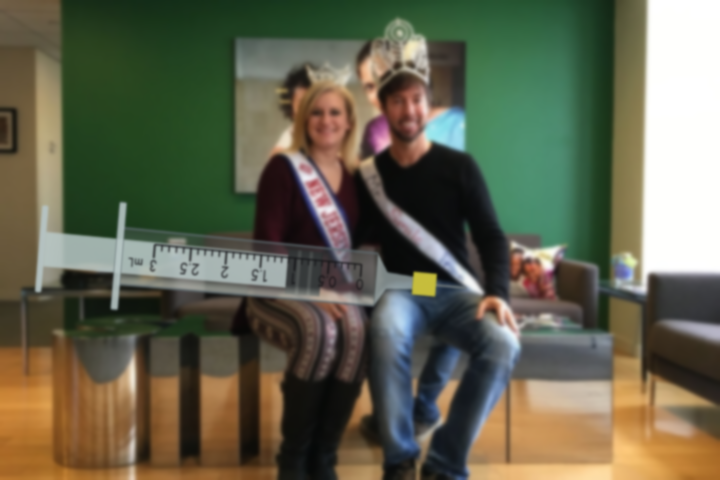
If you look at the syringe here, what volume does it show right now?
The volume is 0.6 mL
